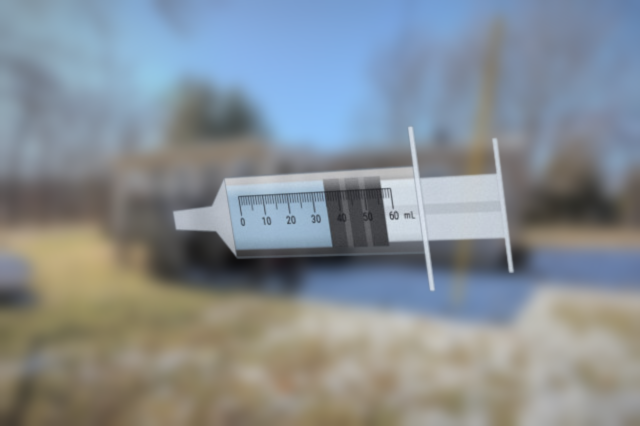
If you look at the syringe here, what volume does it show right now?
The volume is 35 mL
